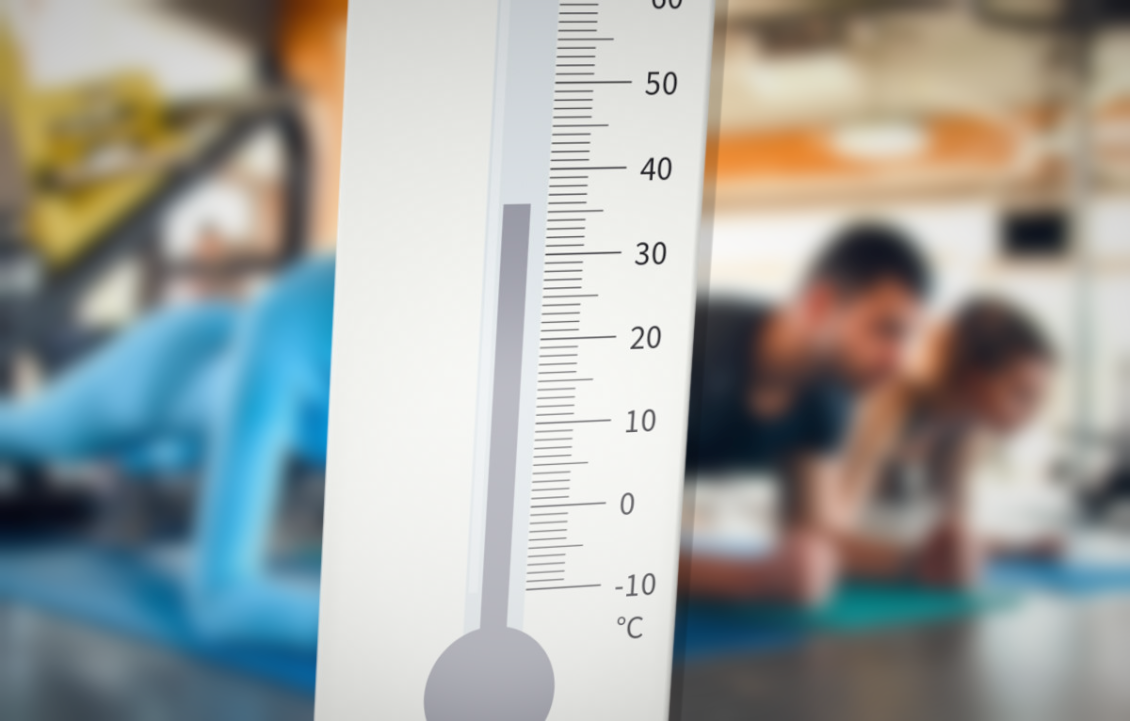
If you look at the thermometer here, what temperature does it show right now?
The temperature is 36 °C
